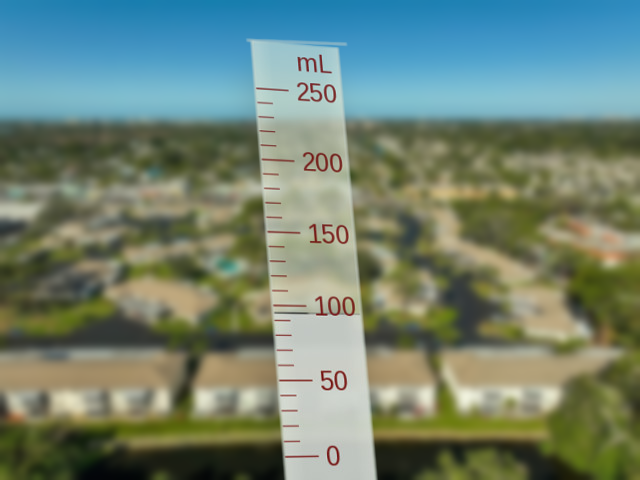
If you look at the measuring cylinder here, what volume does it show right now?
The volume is 95 mL
